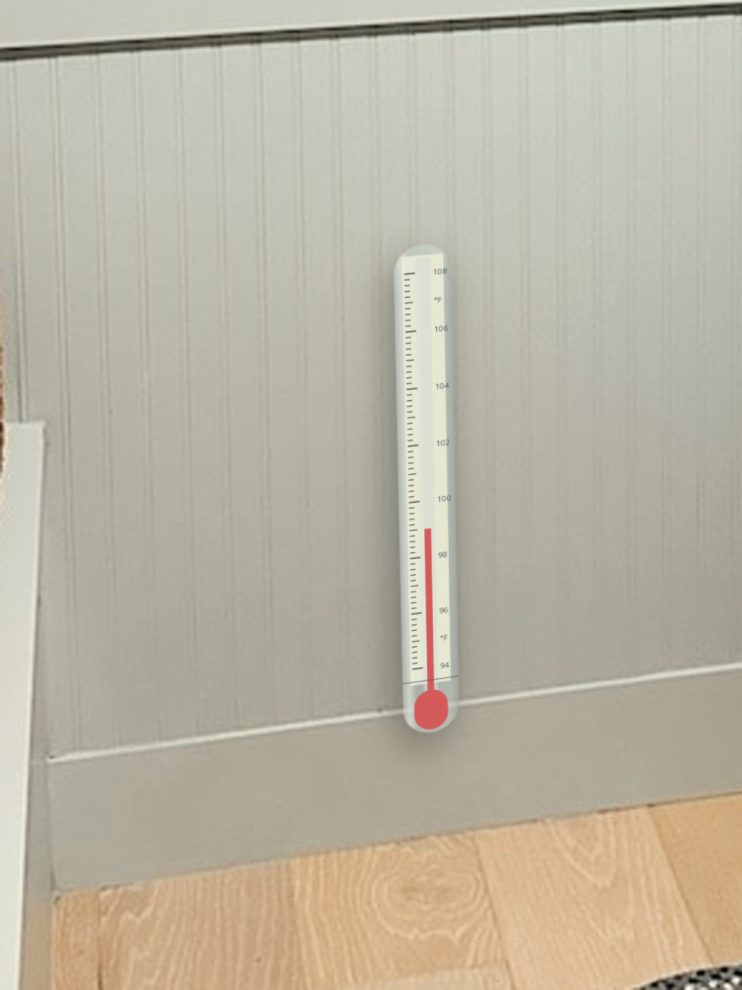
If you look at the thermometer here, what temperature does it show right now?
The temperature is 99 °F
